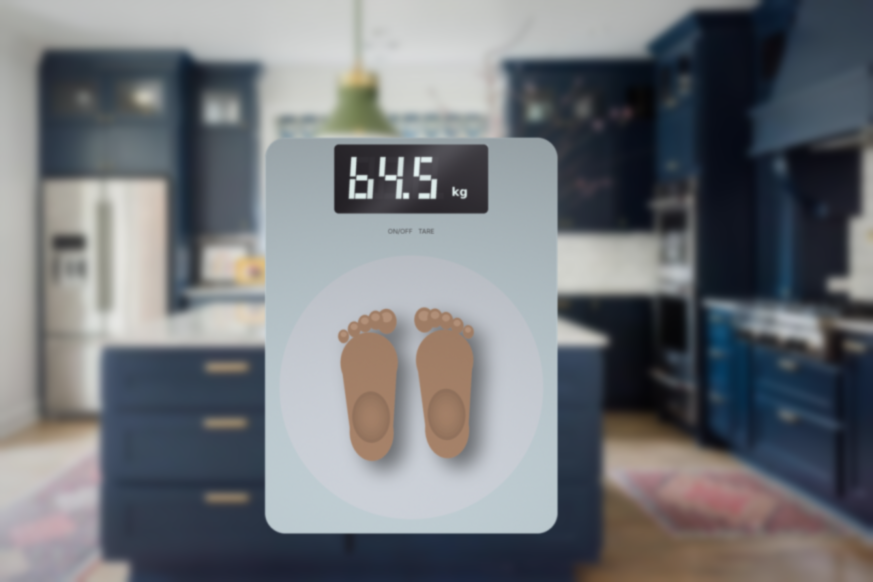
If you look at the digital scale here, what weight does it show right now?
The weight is 64.5 kg
